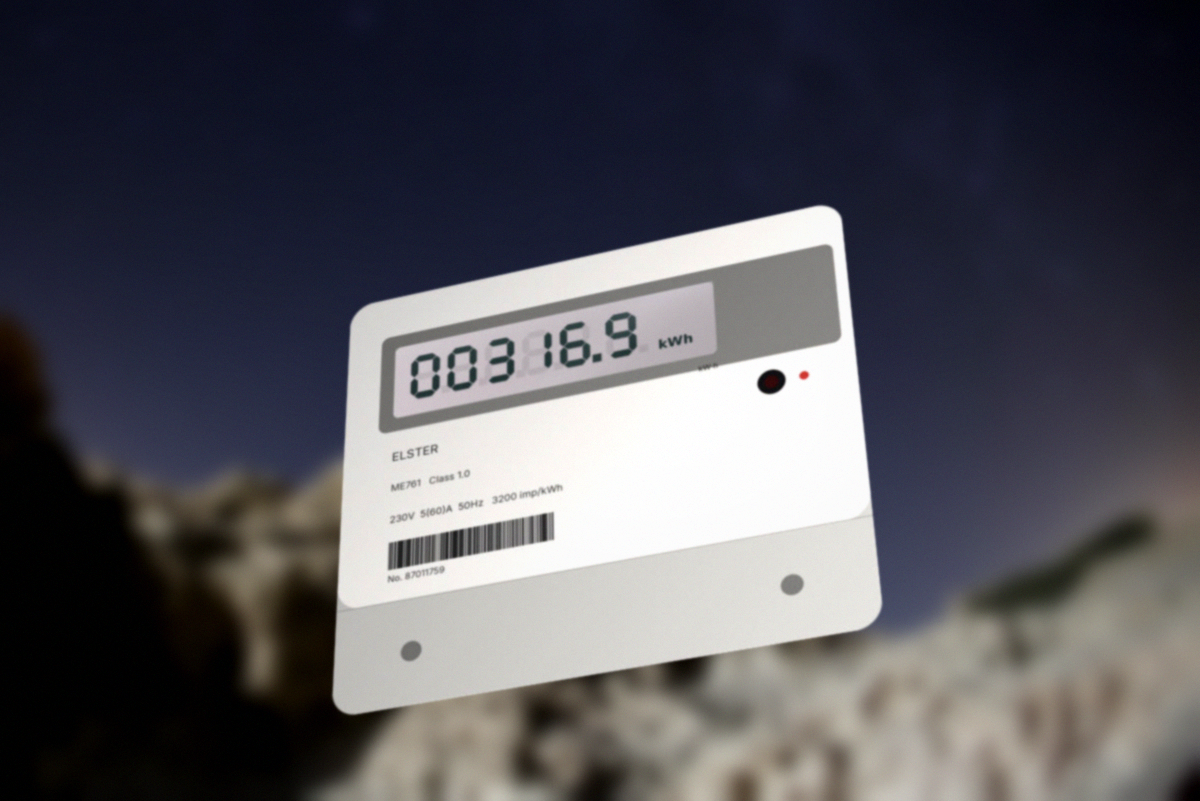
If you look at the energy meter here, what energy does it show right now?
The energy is 316.9 kWh
